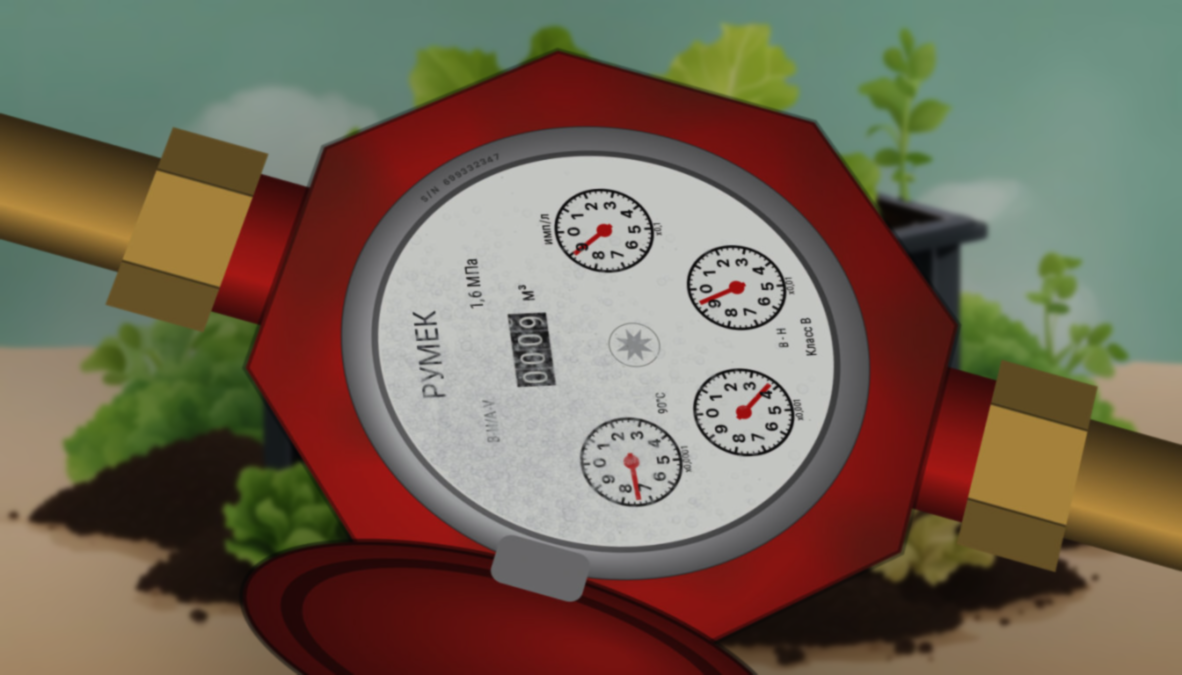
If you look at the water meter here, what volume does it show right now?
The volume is 8.8937 m³
